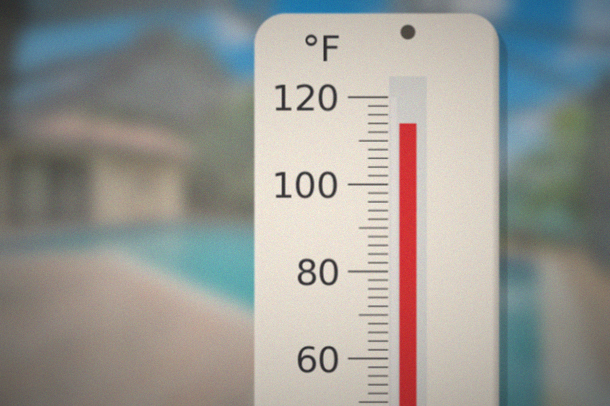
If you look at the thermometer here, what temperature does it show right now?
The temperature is 114 °F
